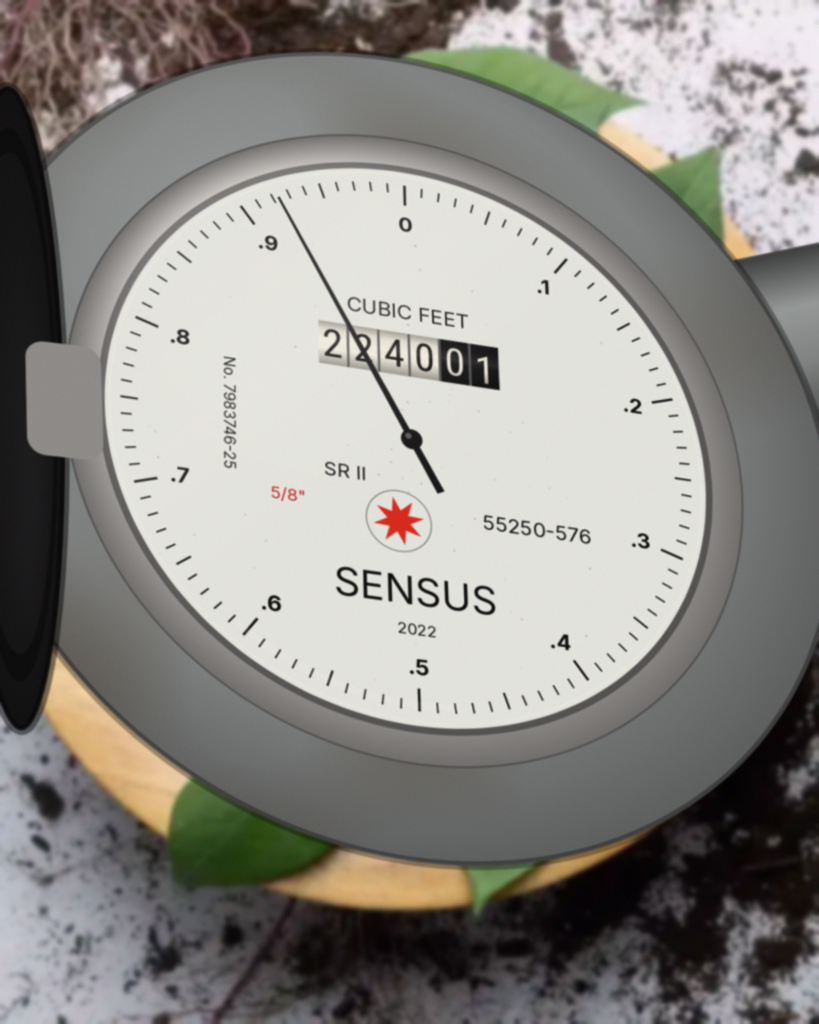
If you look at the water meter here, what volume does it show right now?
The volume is 224000.92 ft³
